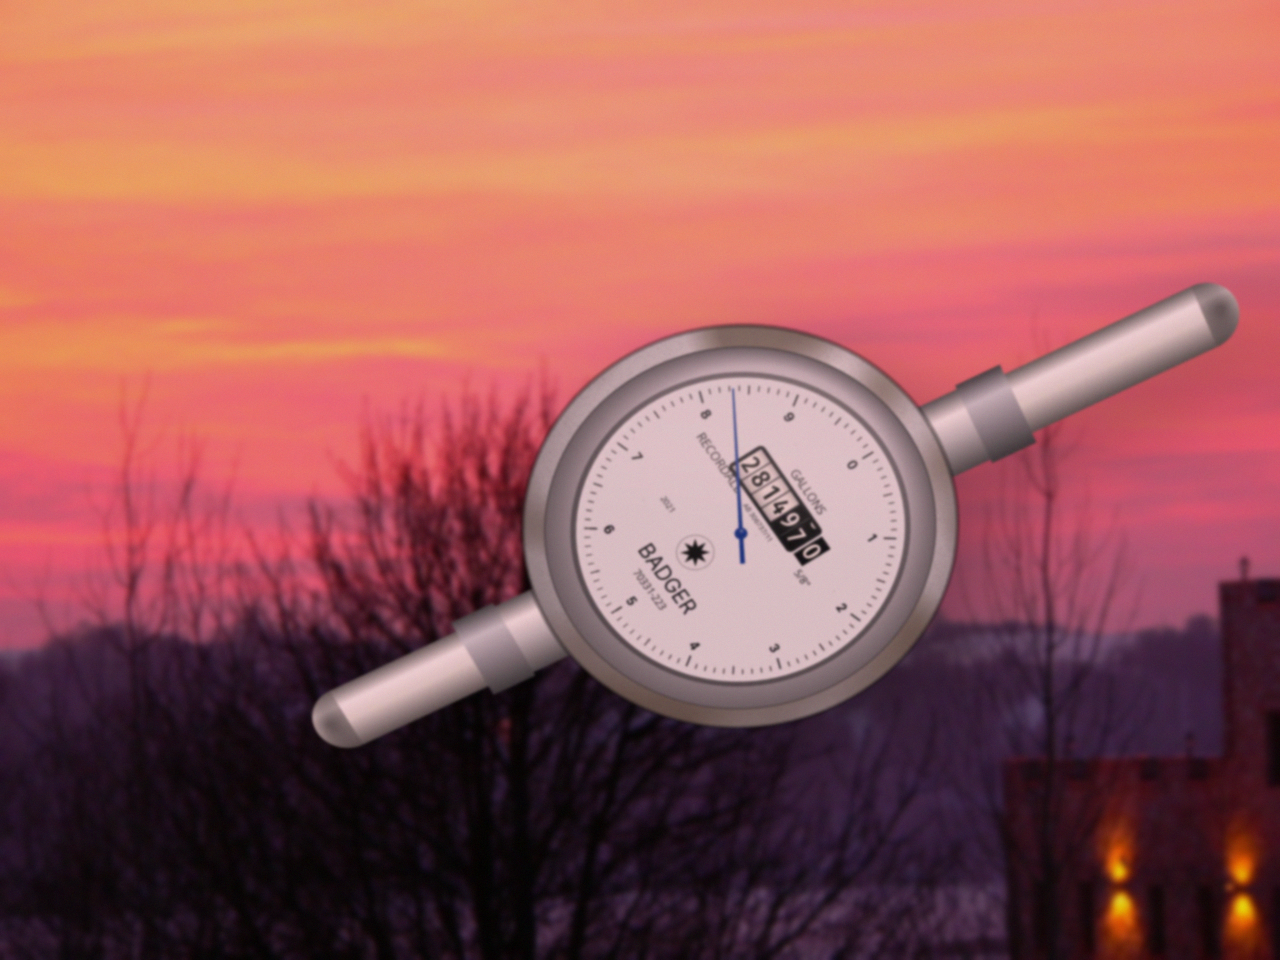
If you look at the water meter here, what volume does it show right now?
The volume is 2814968.3 gal
